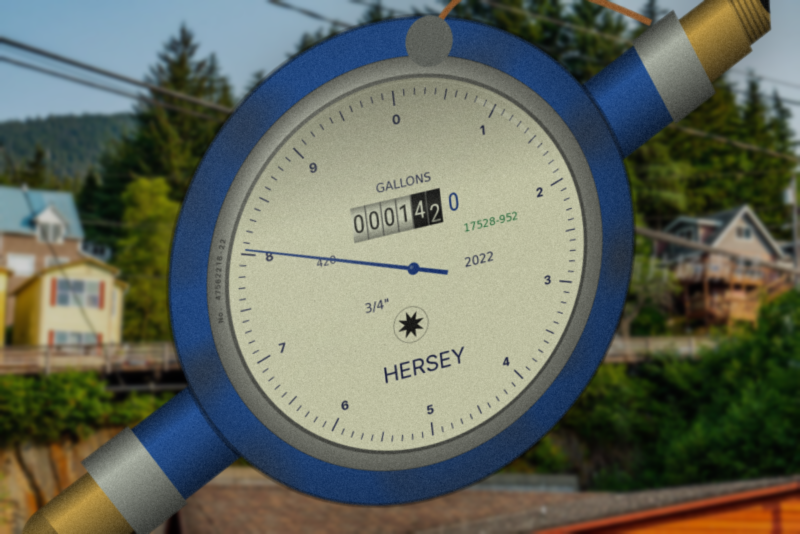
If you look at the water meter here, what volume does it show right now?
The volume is 1418.0 gal
